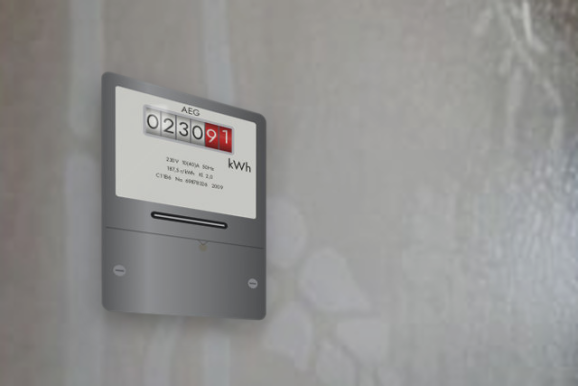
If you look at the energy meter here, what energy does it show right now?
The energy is 230.91 kWh
